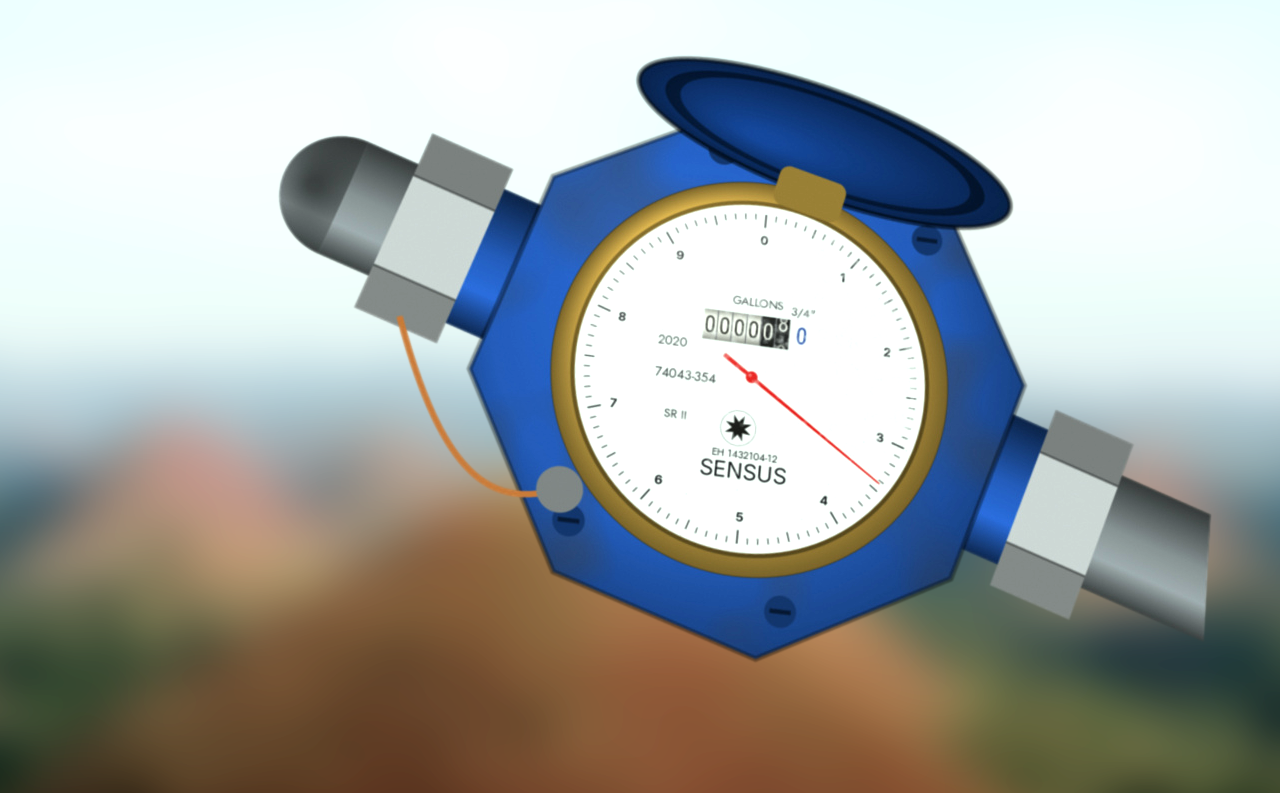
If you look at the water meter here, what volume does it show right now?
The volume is 83.4 gal
